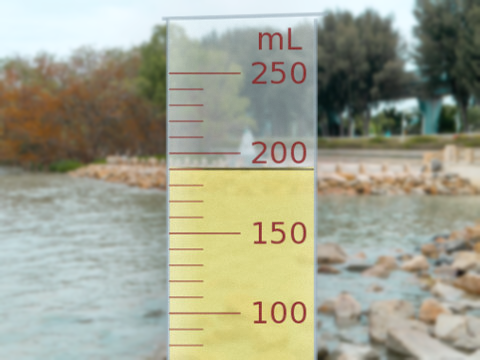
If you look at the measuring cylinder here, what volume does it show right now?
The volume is 190 mL
